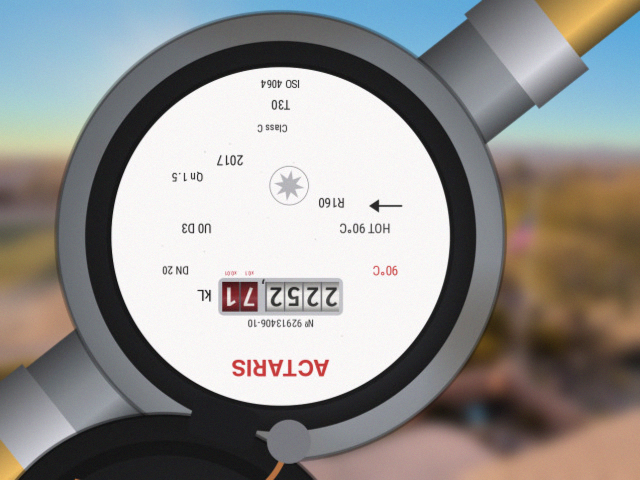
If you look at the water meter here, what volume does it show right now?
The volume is 2252.71 kL
